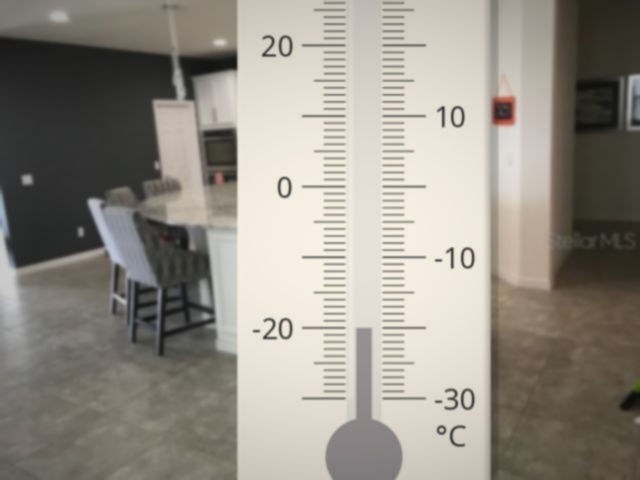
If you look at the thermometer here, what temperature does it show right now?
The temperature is -20 °C
